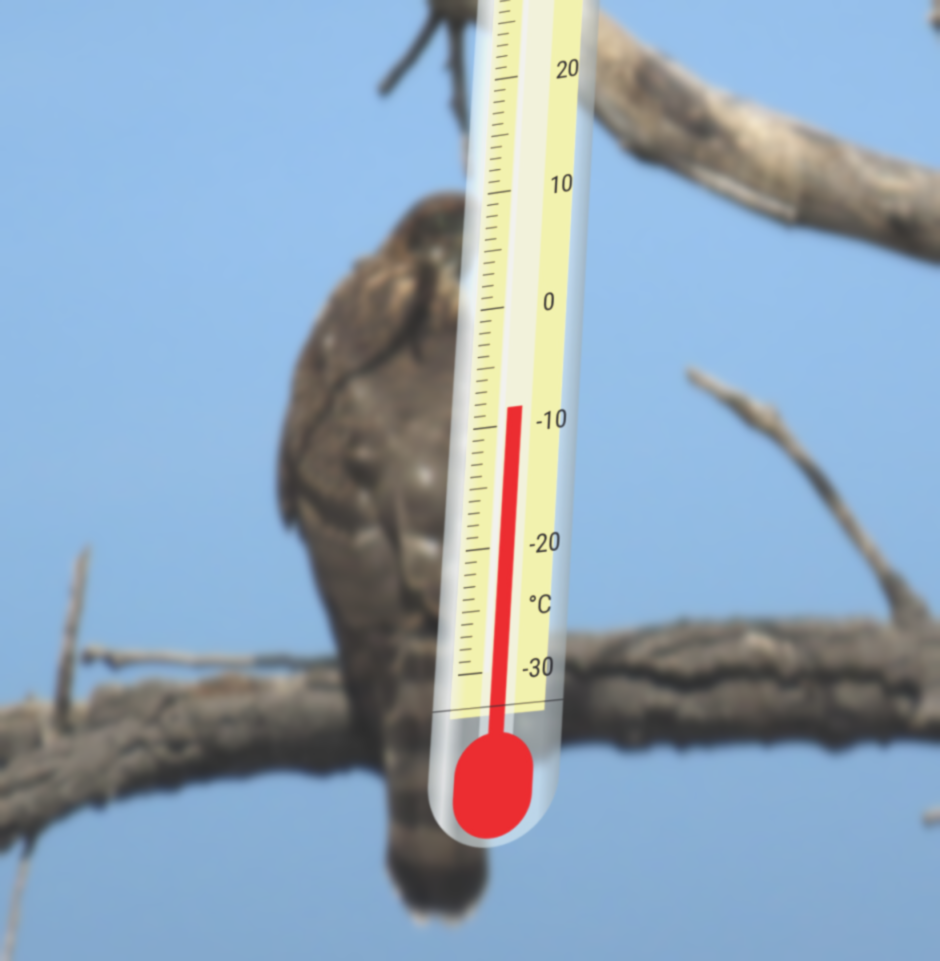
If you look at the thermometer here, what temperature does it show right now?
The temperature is -8.5 °C
